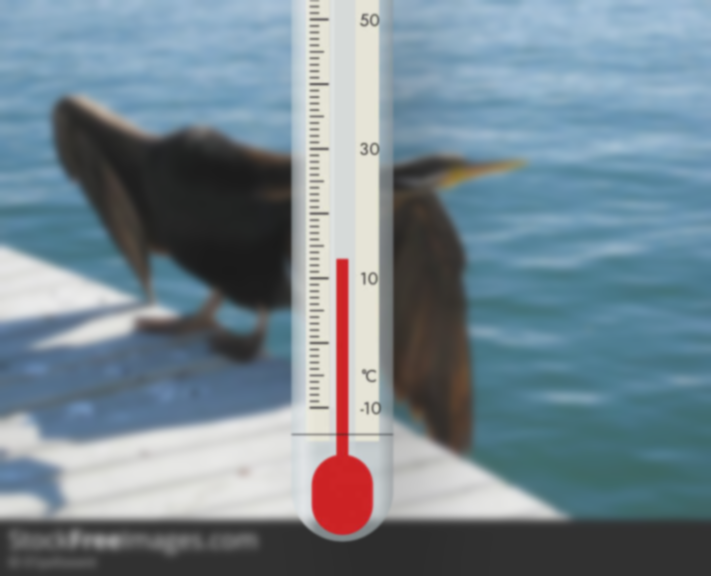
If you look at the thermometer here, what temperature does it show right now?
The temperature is 13 °C
